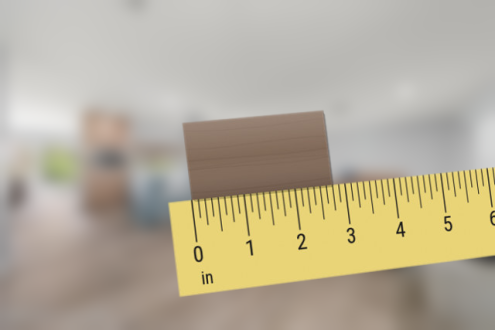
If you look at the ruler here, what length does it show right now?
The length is 2.75 in
